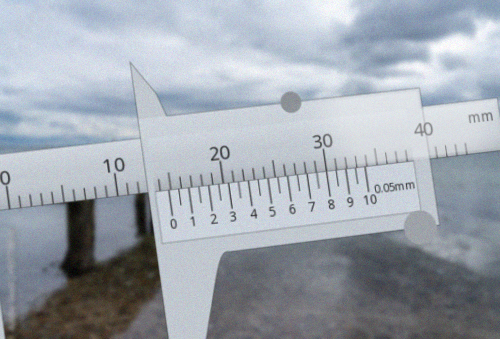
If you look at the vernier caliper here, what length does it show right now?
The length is 14.8 mm
